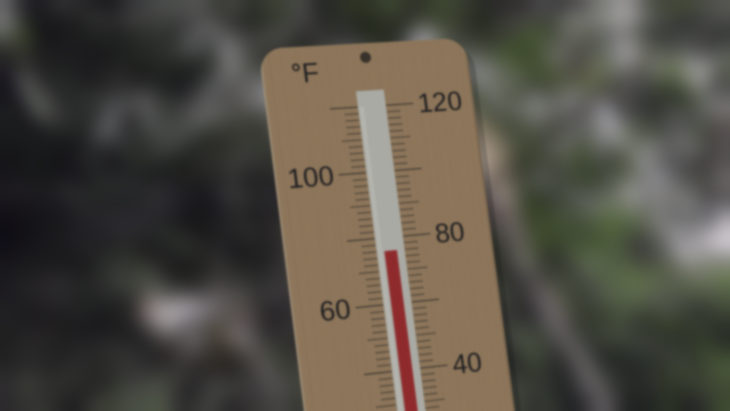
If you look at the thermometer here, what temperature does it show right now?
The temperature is 76 °F
